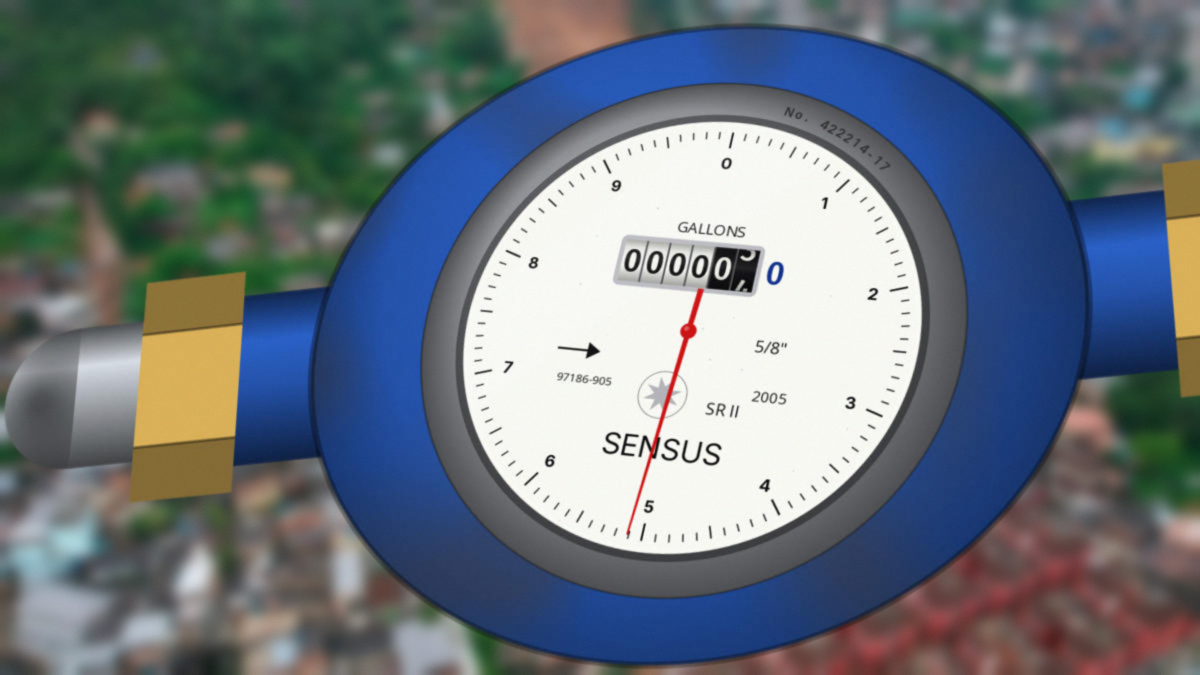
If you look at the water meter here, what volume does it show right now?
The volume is 35.1 gal
